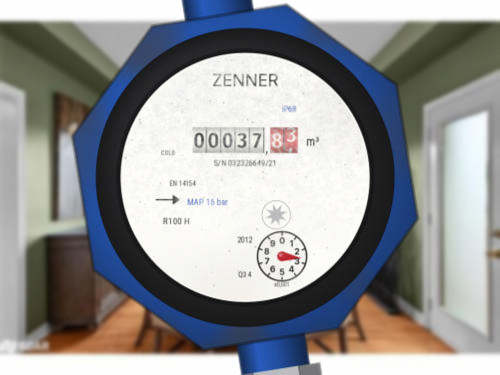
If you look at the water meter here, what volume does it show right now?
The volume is 37.832 m³
